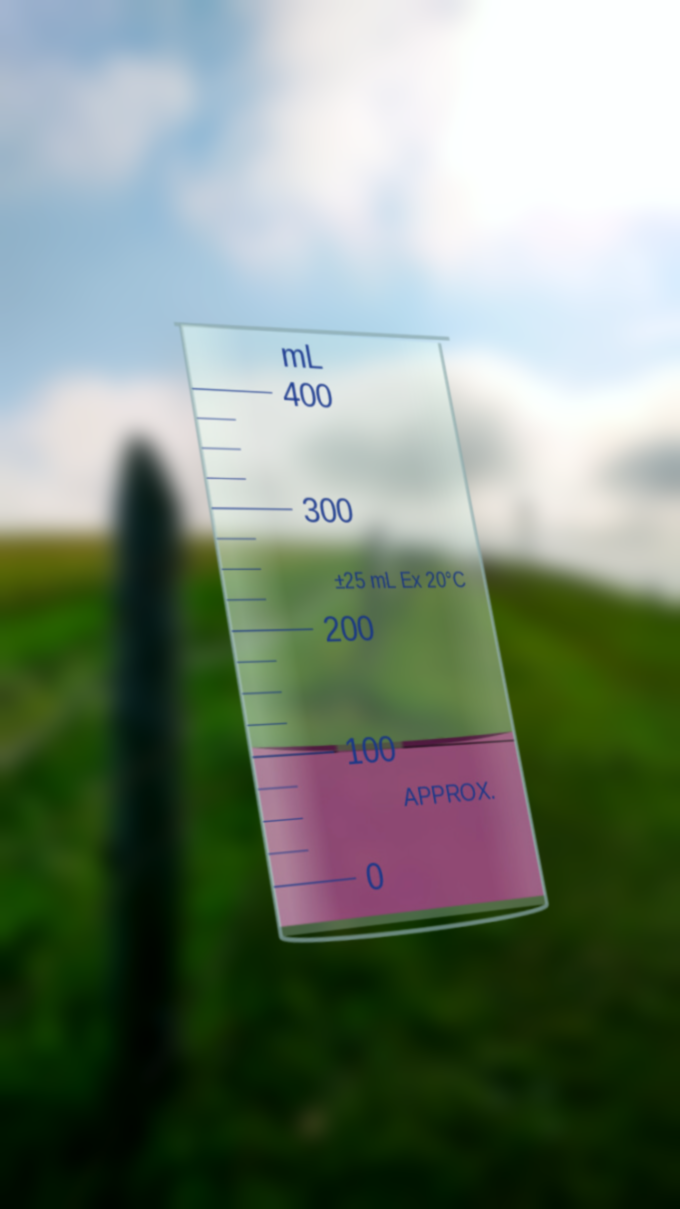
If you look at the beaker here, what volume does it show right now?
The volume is 100 mL
